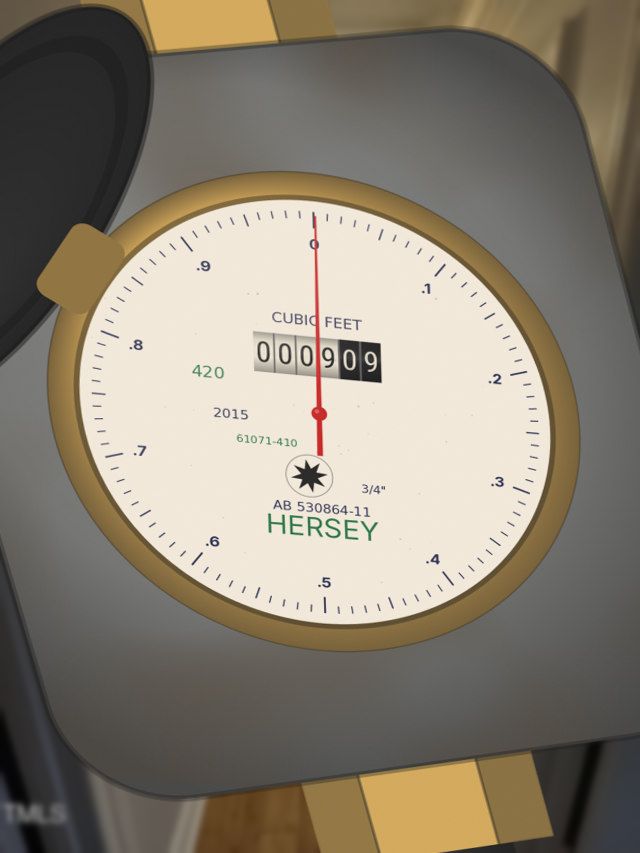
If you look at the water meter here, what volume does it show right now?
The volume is 909.00 ft³
